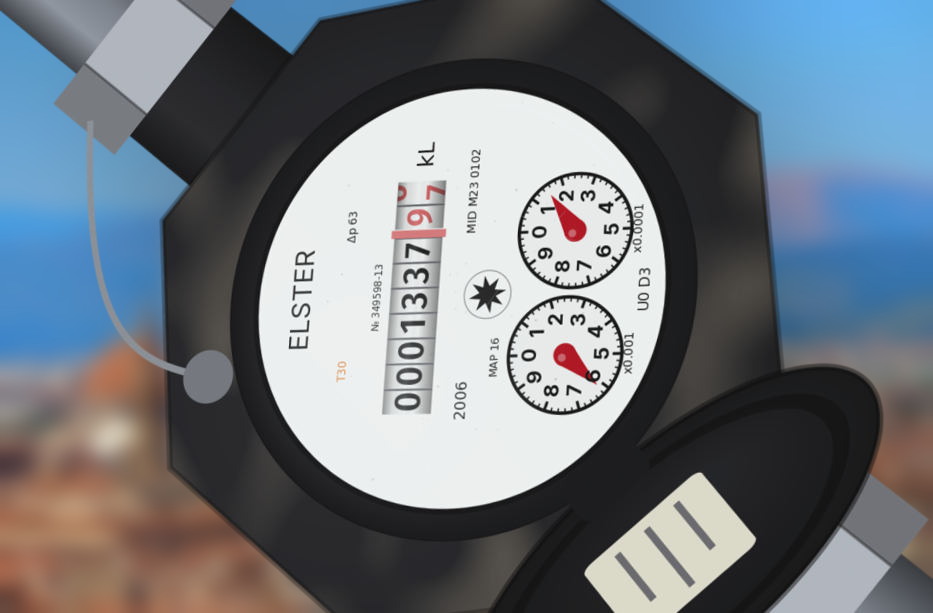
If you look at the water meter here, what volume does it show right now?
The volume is 1337.9661 kL
